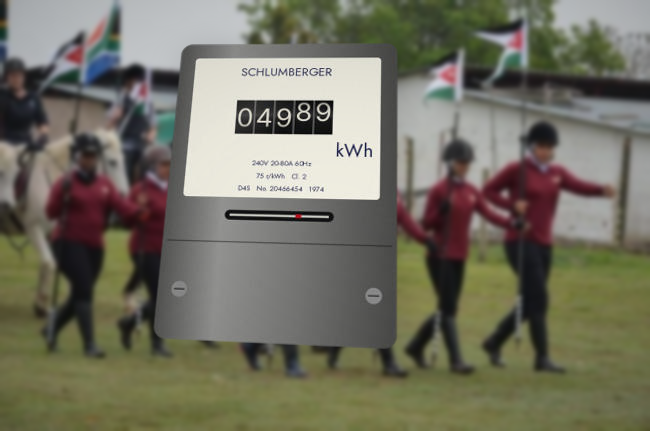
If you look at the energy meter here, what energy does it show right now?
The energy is 4989 kWh
